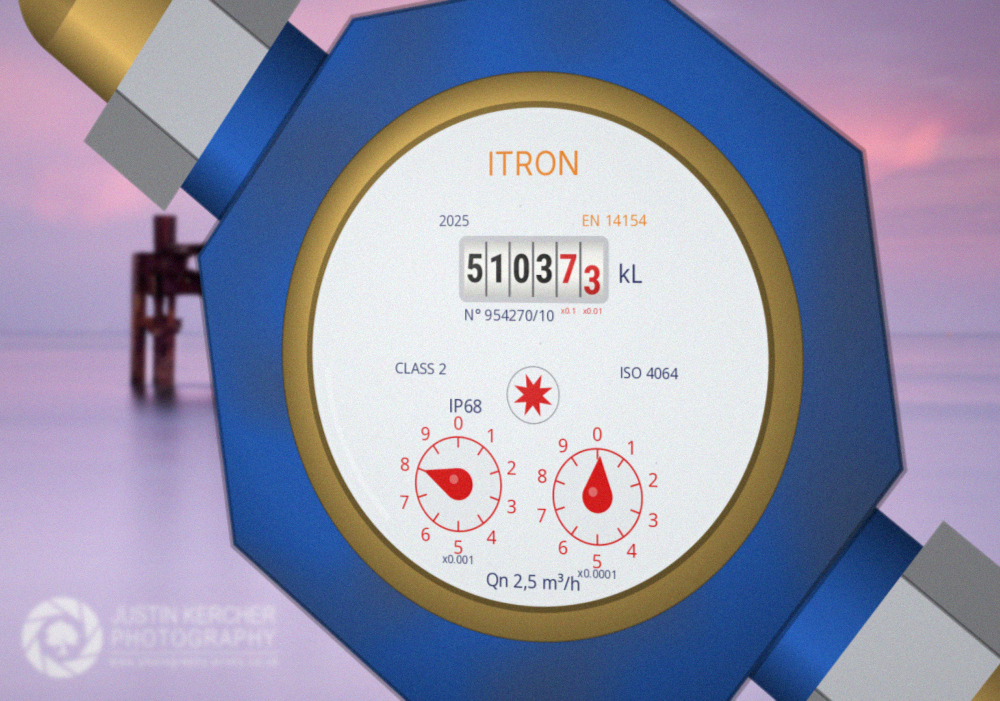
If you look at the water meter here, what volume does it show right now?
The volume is 5103.7280 kL
